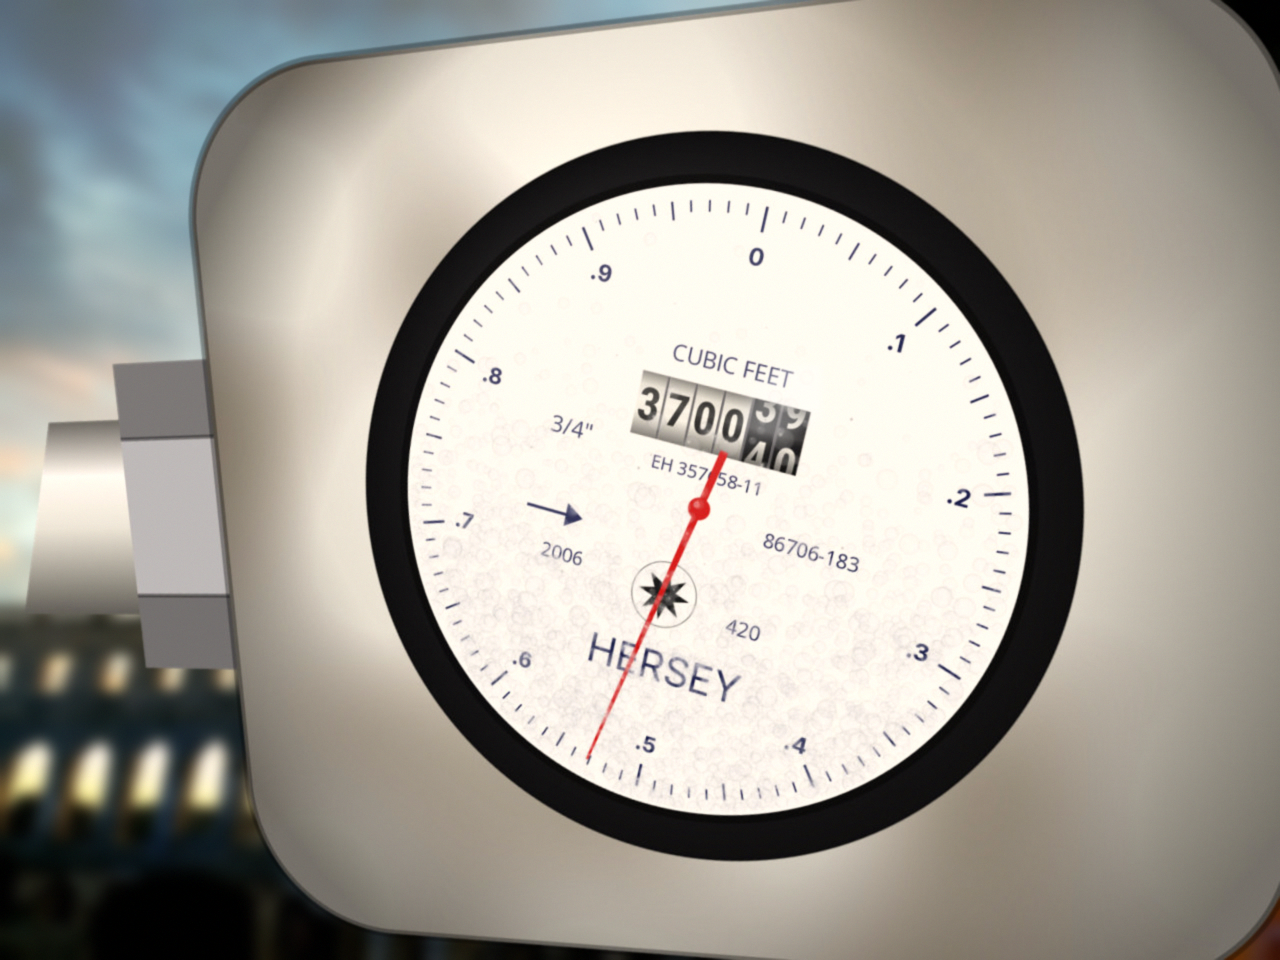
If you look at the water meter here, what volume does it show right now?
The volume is 370039.53 ft³
